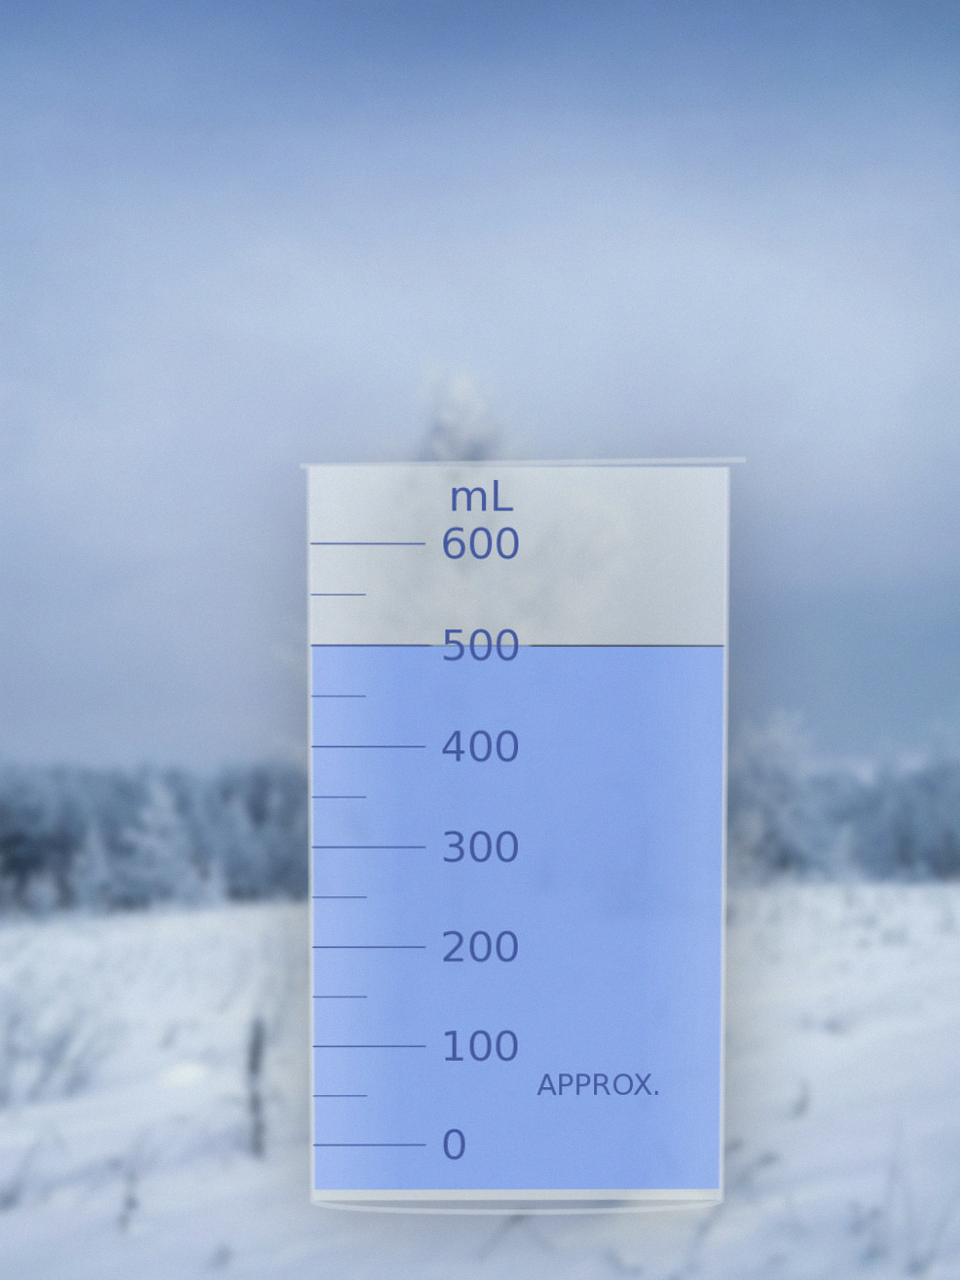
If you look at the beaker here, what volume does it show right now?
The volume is 500 mL
